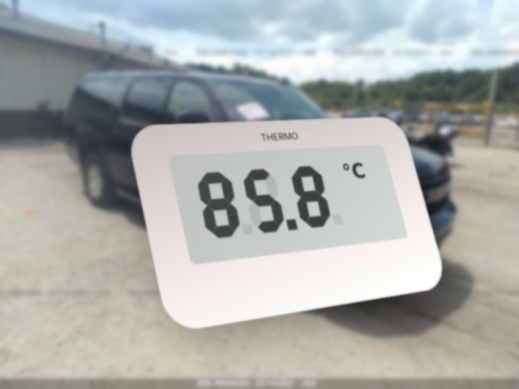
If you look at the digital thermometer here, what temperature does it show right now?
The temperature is 85.8 °C
